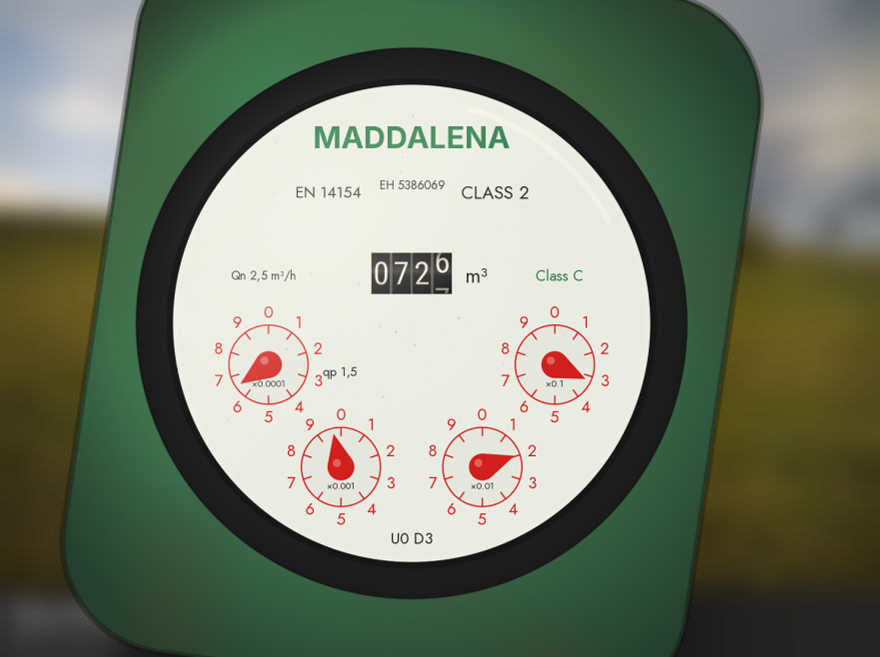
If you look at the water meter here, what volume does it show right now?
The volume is 726.3196 m³
